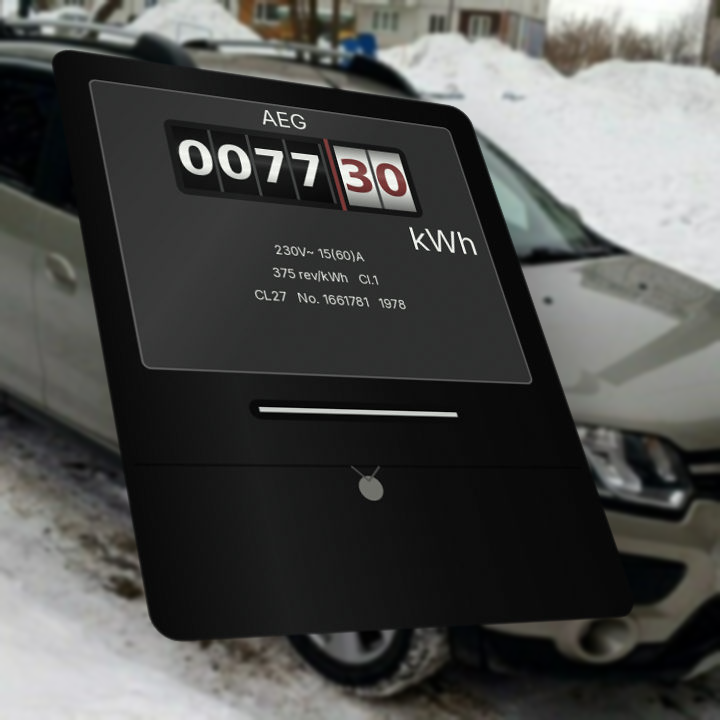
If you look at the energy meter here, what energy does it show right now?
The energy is 77.30 kWh
